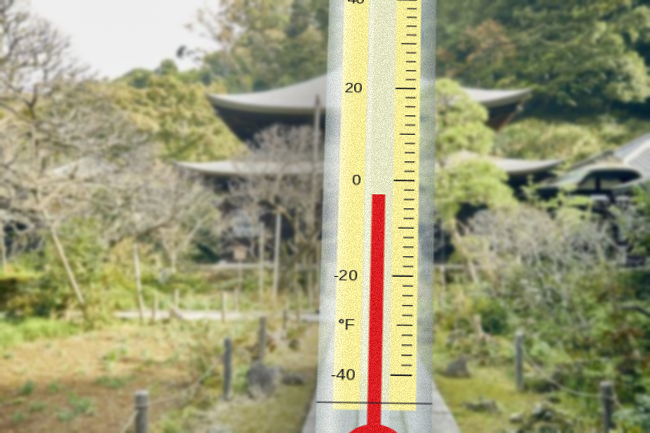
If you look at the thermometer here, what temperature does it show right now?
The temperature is -3 °F
